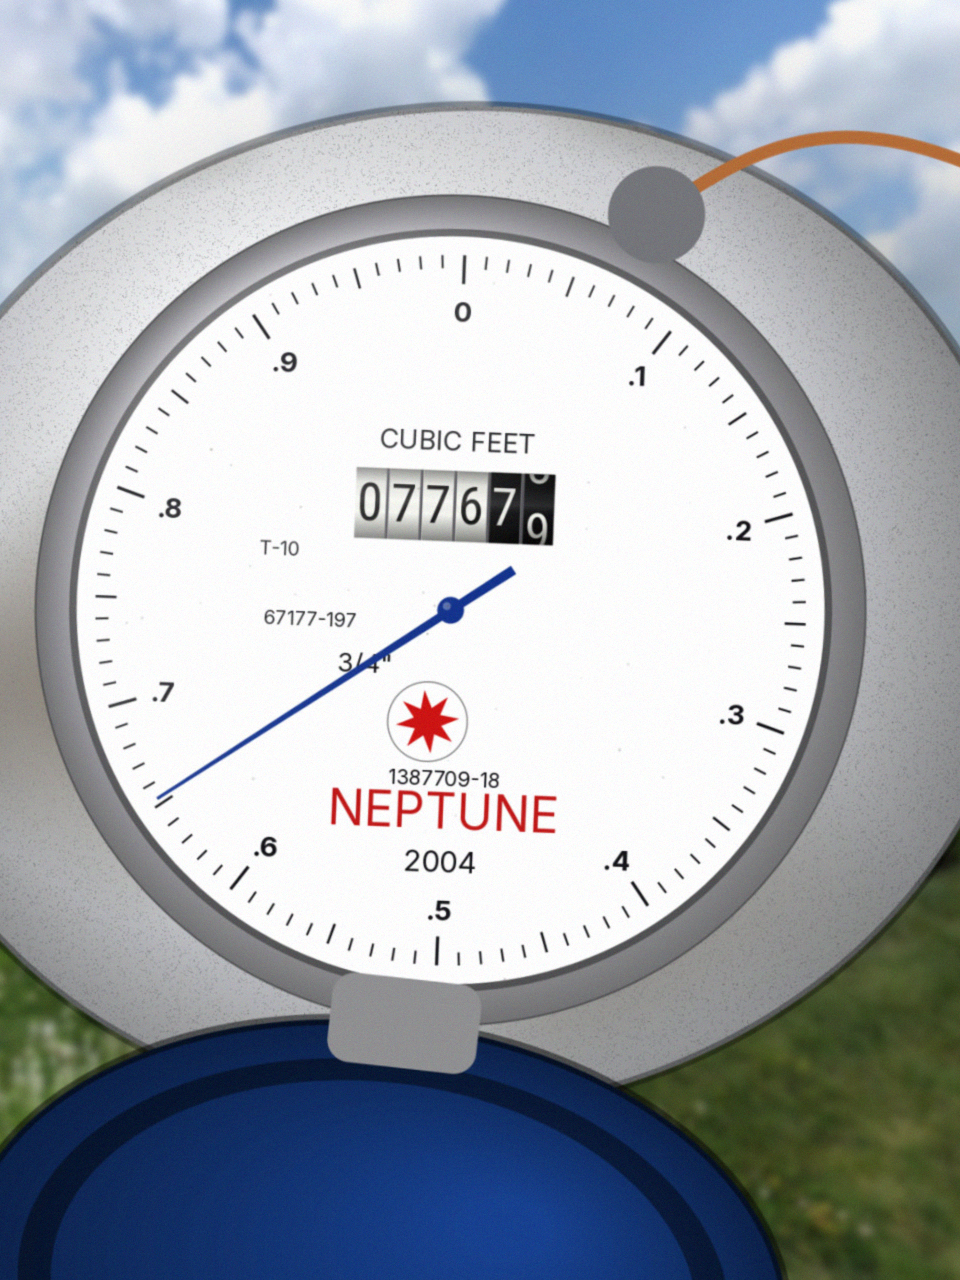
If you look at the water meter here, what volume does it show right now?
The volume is 77678.65 ft³
